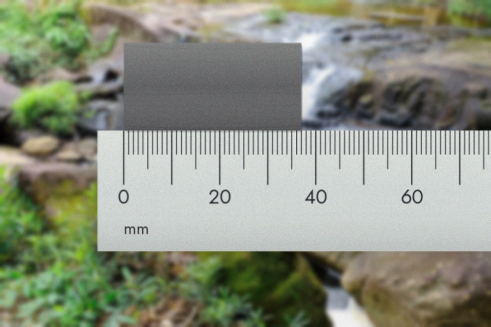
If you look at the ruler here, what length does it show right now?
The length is 37 mm
